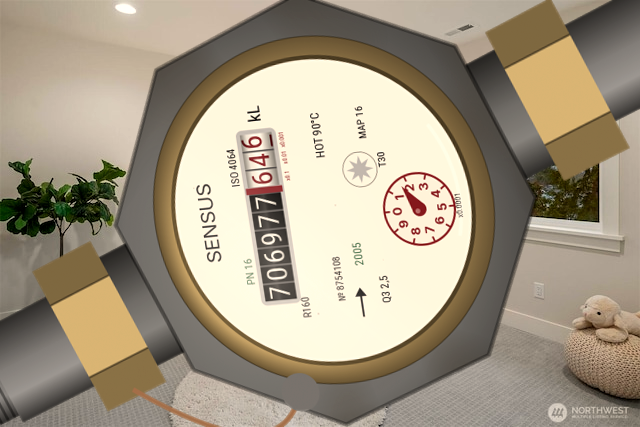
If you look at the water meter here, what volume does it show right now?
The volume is 706977.6461 kL
